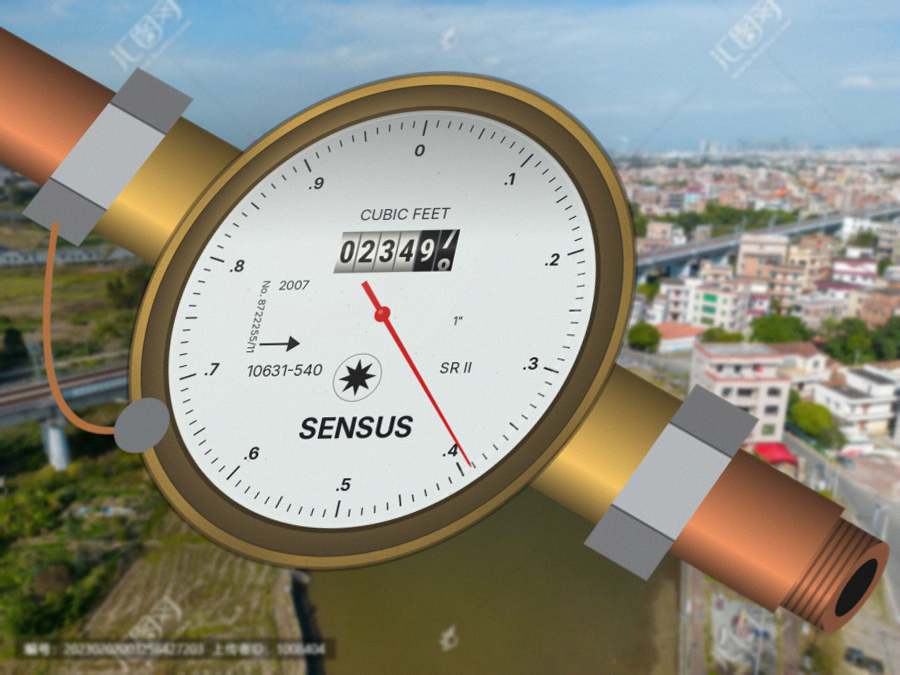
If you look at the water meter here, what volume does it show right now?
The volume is 23497.39 ft³
